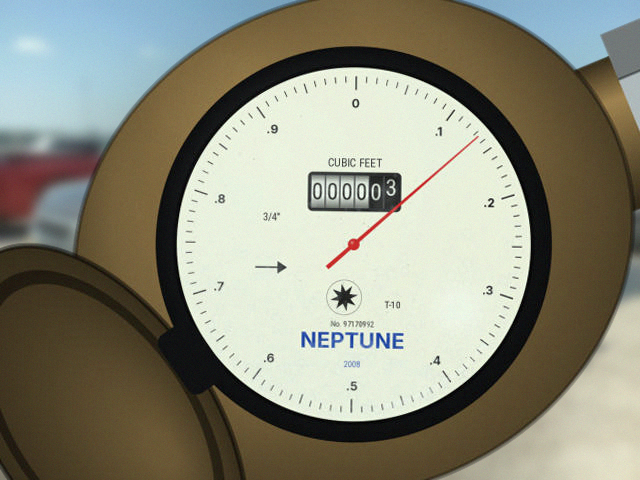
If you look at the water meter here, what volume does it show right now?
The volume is 3.13 ft³
